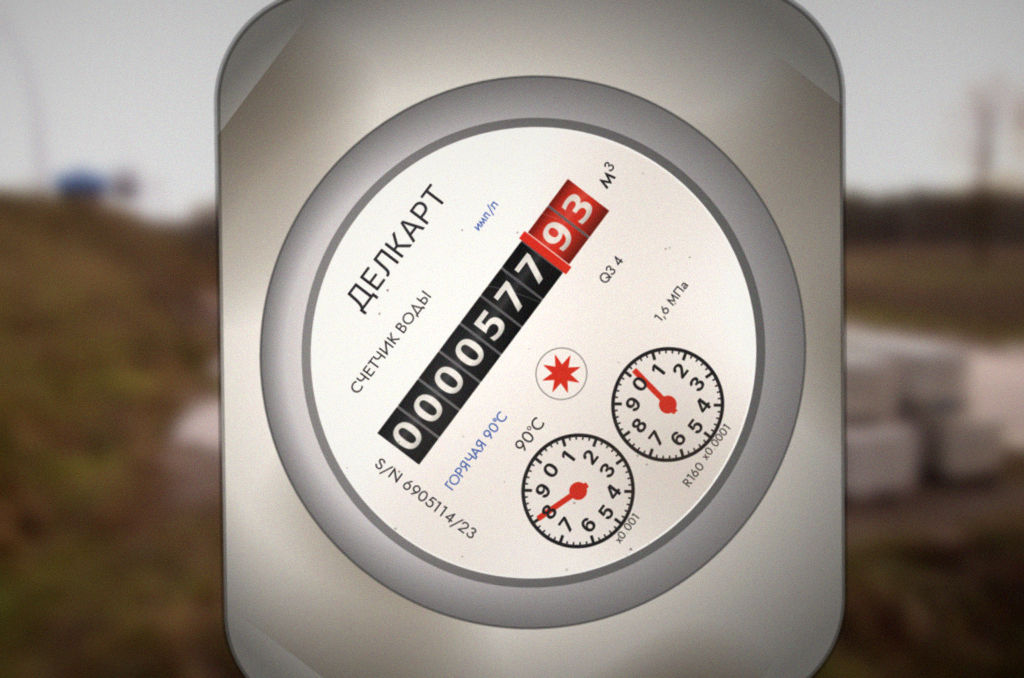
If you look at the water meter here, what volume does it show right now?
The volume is 577.9380 m³
